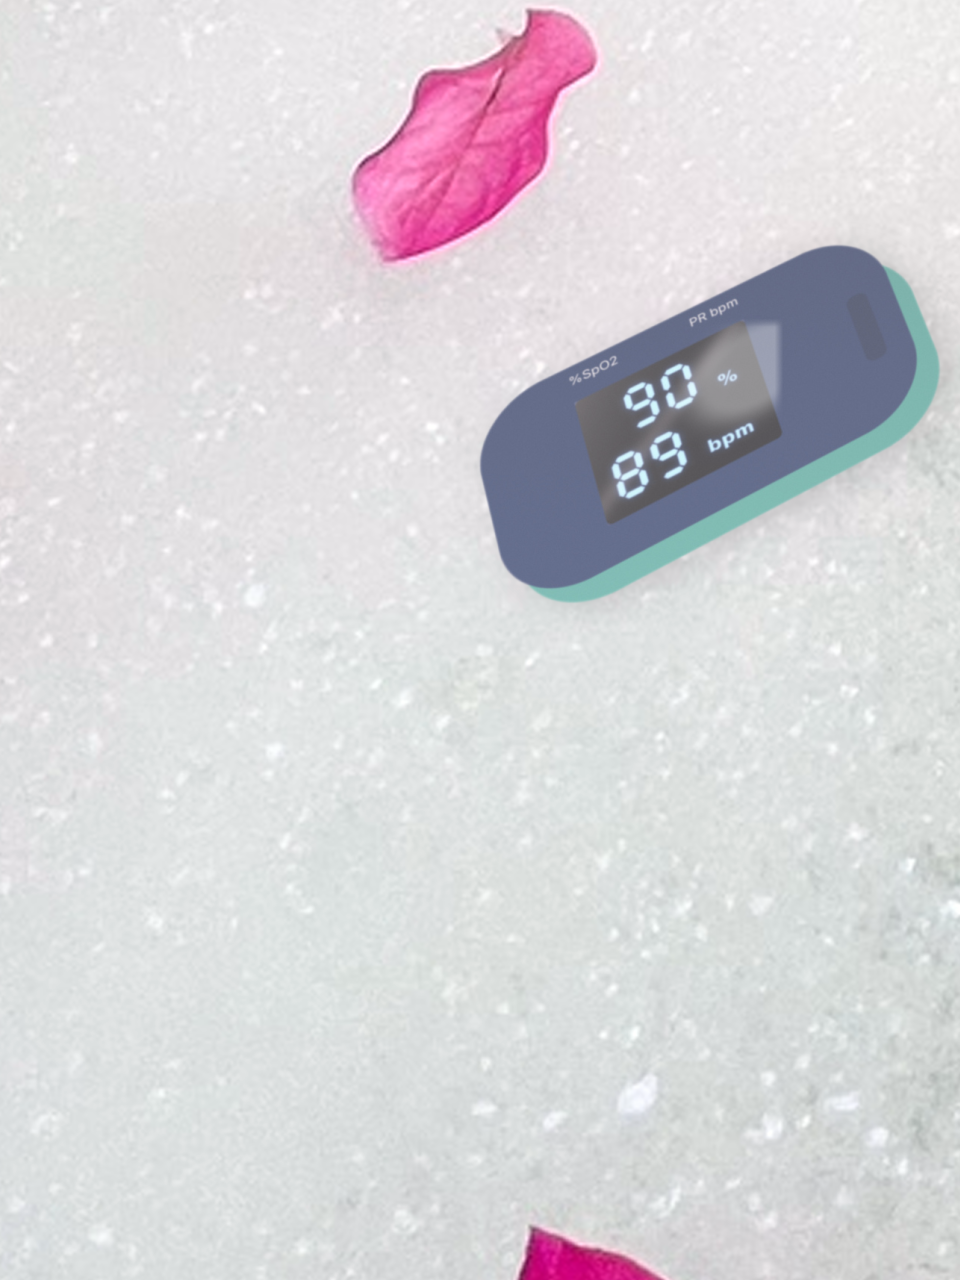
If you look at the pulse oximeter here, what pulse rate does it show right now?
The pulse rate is 89 bpm
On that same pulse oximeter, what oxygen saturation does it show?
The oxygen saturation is 90 %
